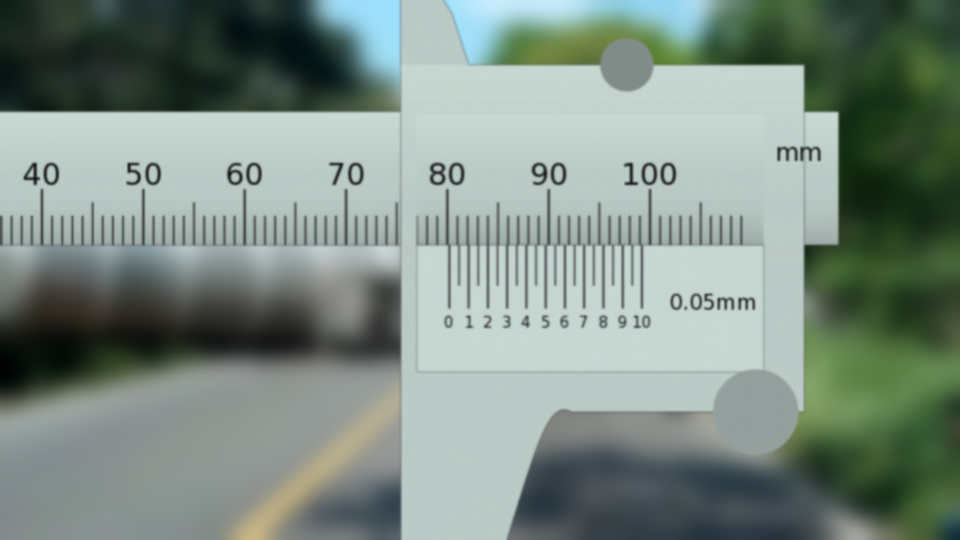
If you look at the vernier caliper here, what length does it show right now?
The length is 80.2 mm
